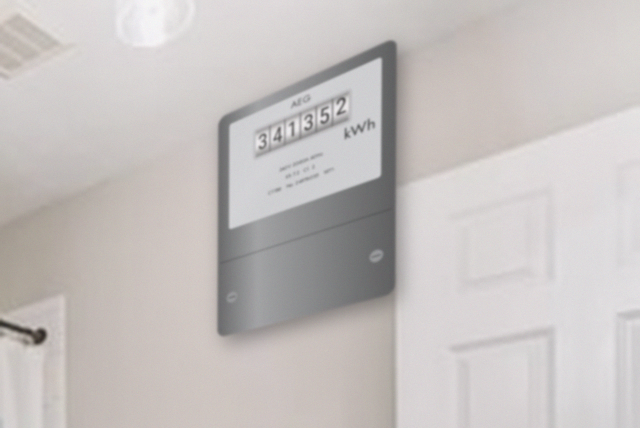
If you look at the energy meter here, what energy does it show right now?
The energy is 341352 kWh
